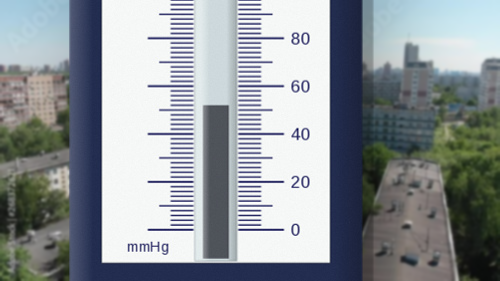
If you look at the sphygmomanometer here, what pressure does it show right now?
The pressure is 52 mmHg
